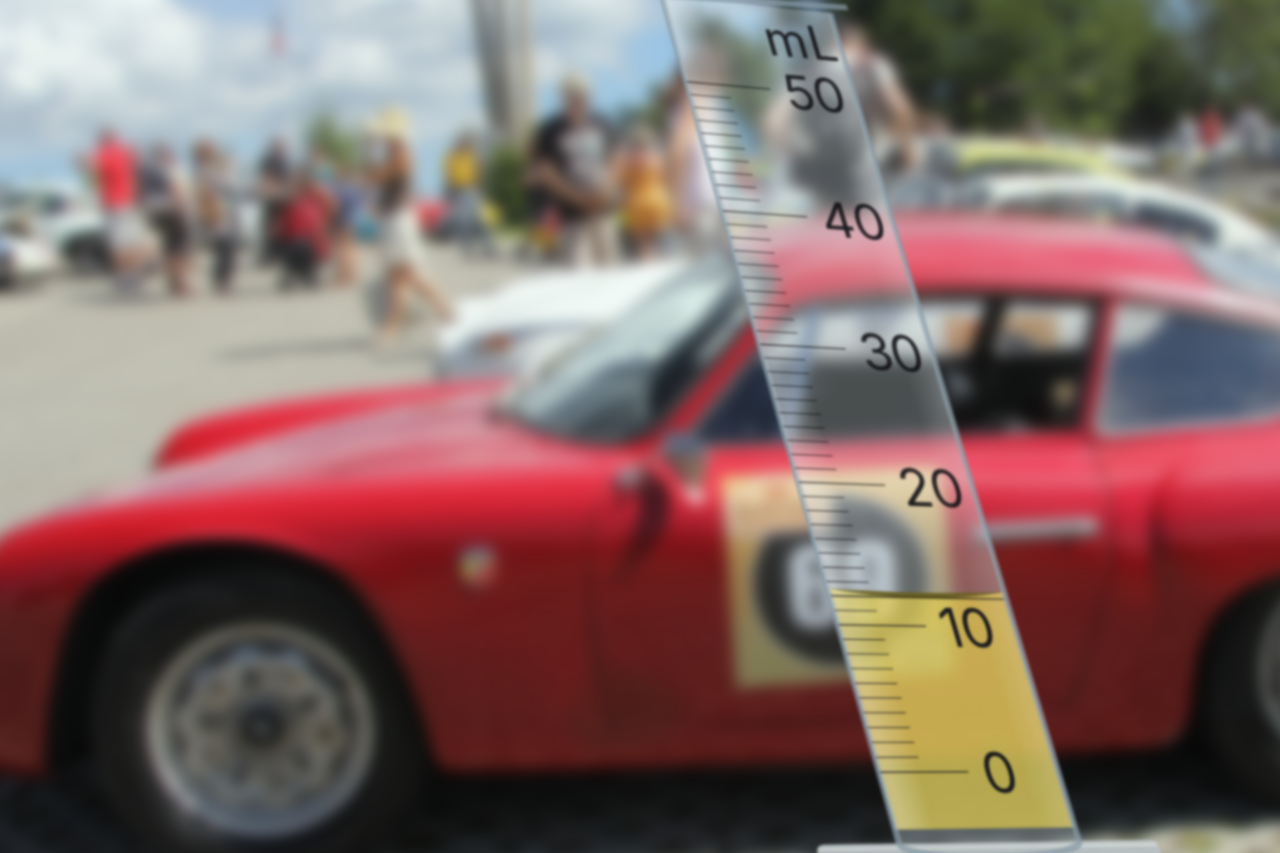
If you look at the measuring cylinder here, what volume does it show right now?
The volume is 12 mL
